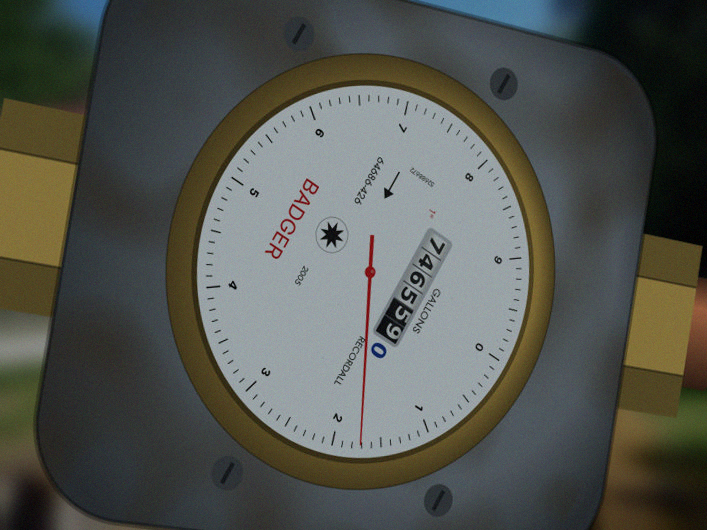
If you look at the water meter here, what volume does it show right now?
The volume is 7465591.7 gal
